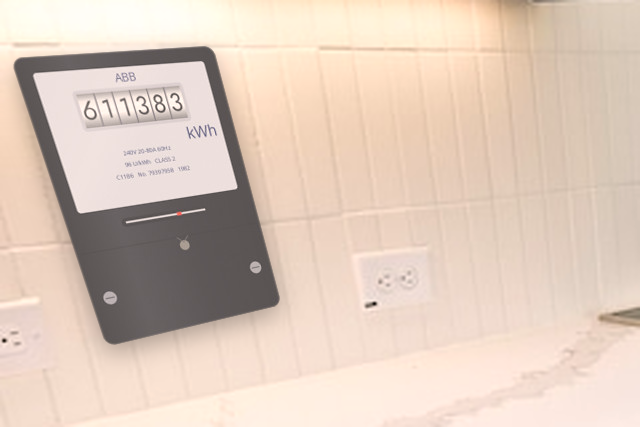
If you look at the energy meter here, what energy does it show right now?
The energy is 611383 kWh
